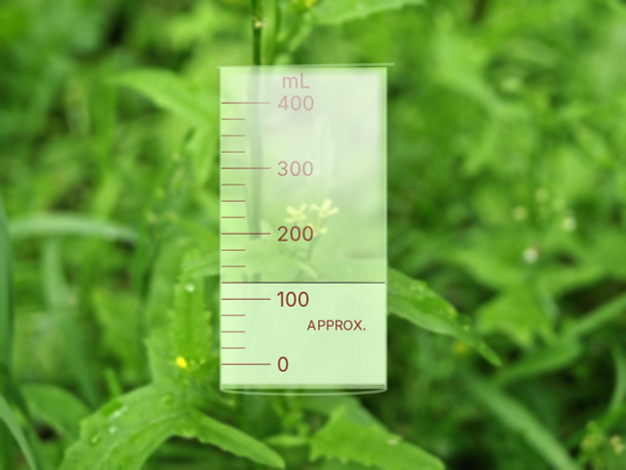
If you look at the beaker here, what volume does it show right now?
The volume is 125 mL
